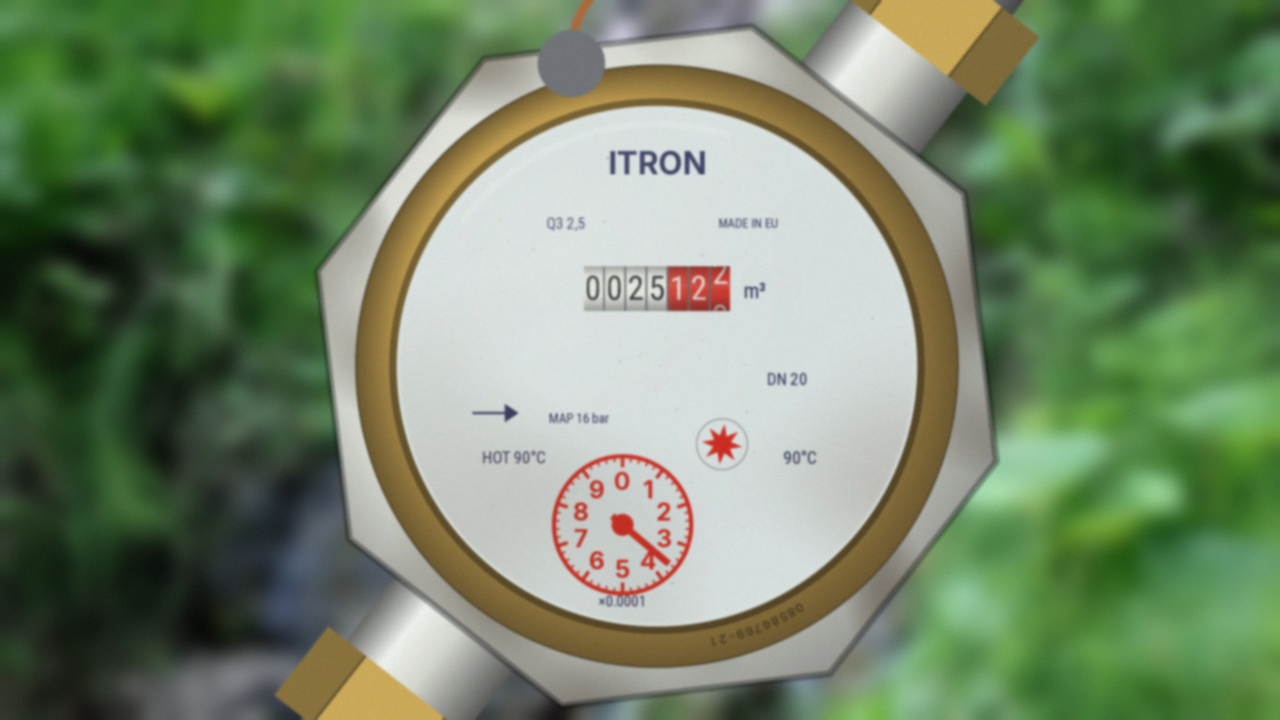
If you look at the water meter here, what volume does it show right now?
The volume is 25.1223 m³
